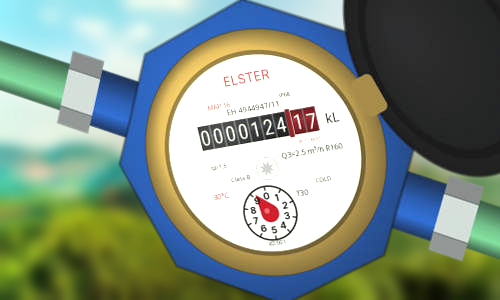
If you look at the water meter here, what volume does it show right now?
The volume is 124.169 kL
